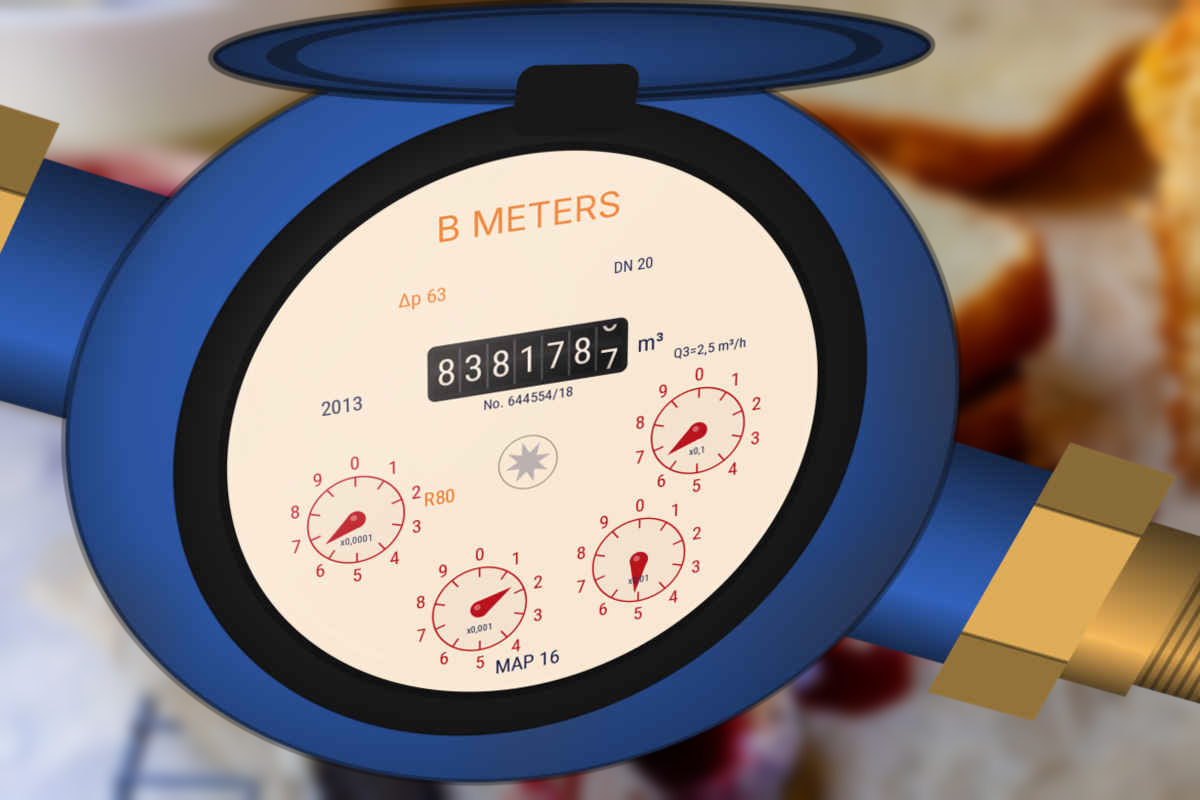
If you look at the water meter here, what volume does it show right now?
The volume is 8381786.6516 m³
